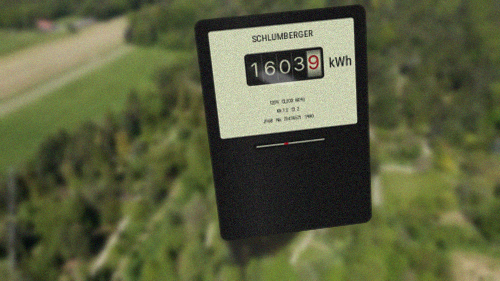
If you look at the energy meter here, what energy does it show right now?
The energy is 1603.9 kWh
